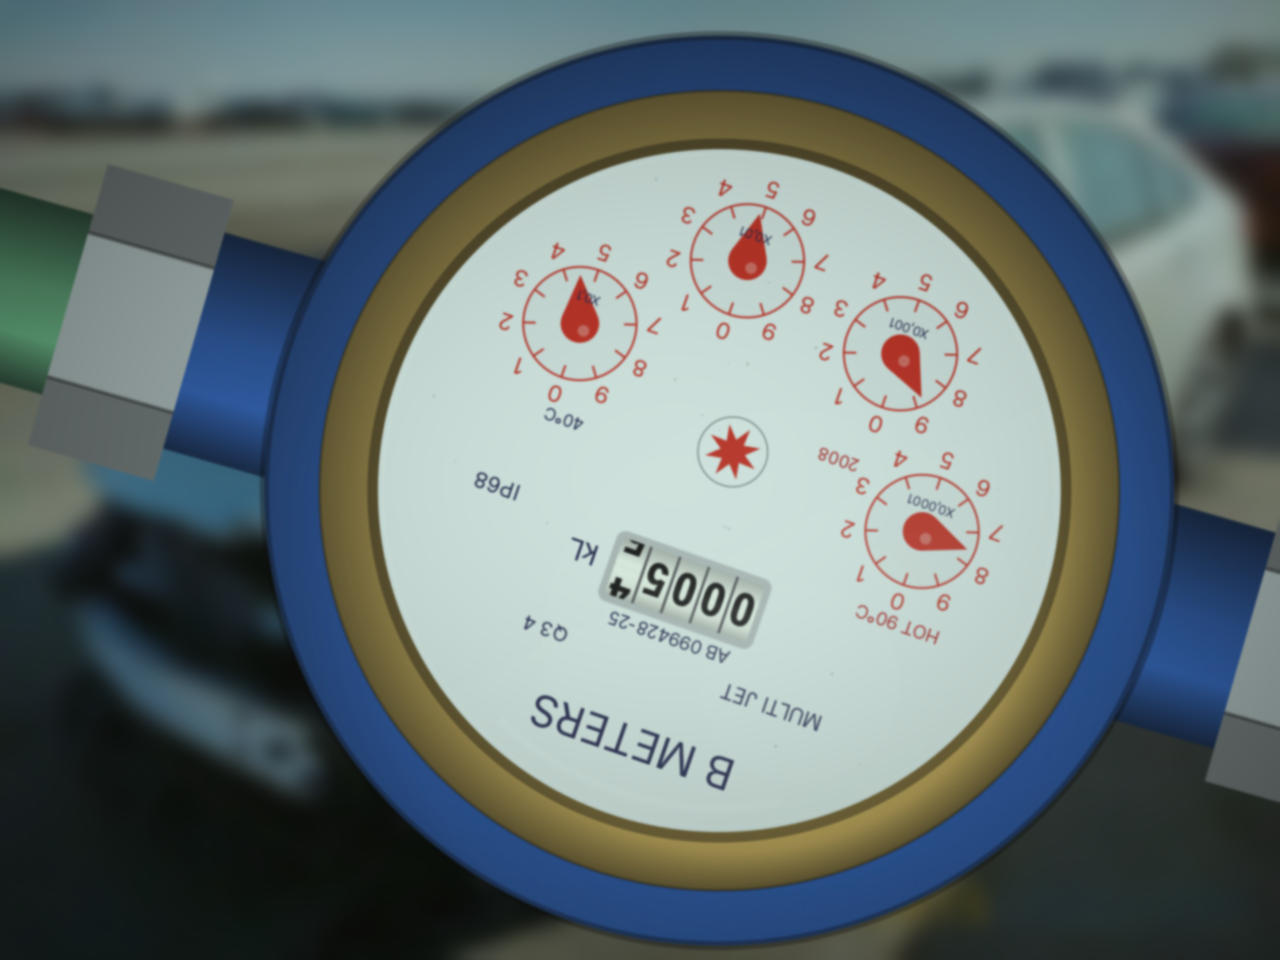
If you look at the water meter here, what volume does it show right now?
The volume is 54.4487 kL
